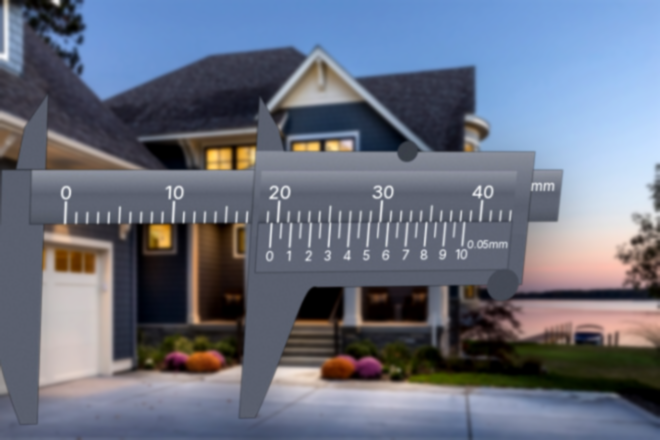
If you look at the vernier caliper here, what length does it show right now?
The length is 19.4 mm
